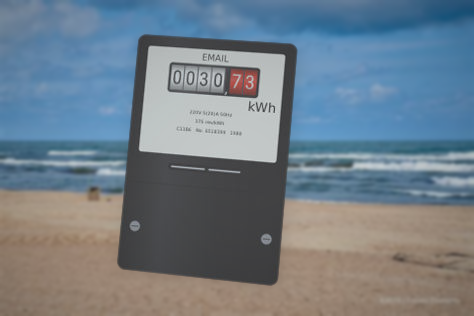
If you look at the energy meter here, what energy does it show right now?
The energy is 30.73 kWh
